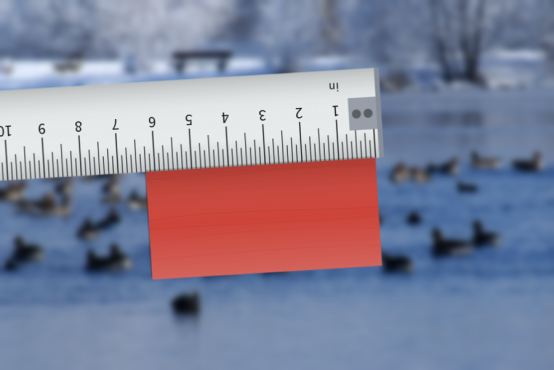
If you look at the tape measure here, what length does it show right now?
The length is 6.25 in
